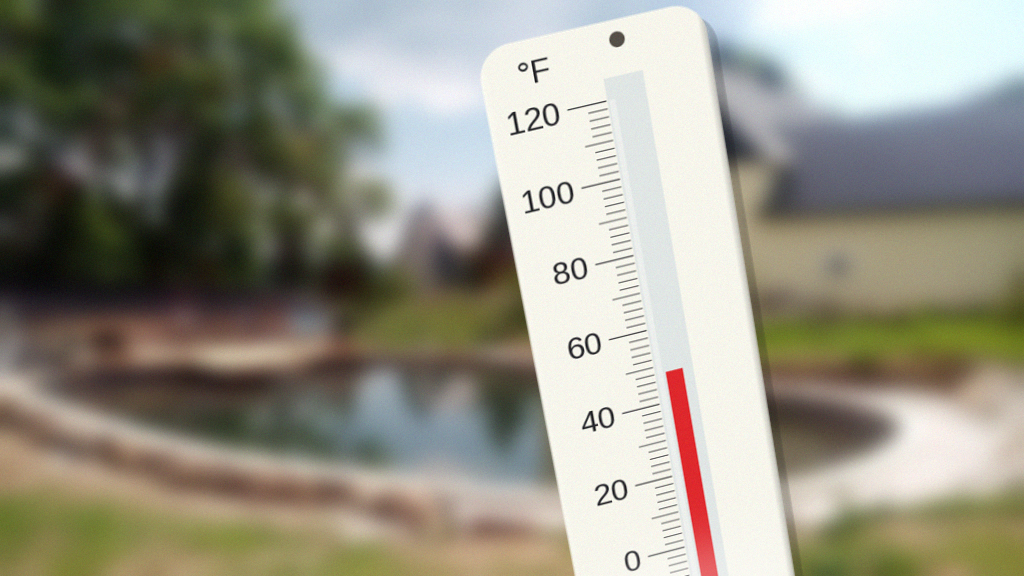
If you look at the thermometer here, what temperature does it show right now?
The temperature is 48 °F
